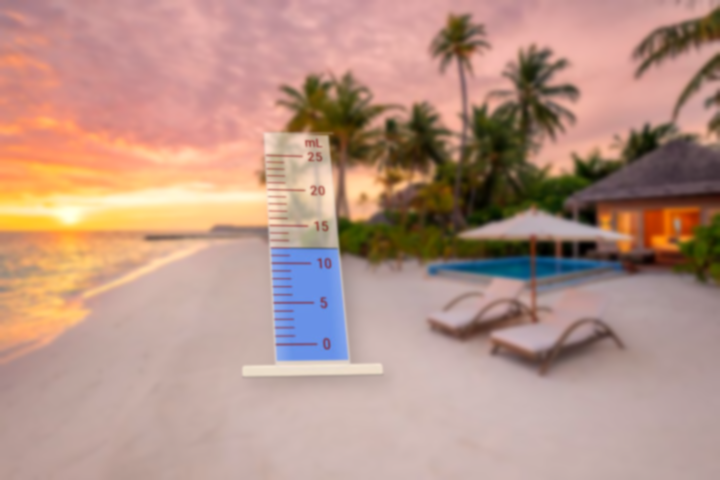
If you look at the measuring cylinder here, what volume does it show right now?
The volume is 12 mL
